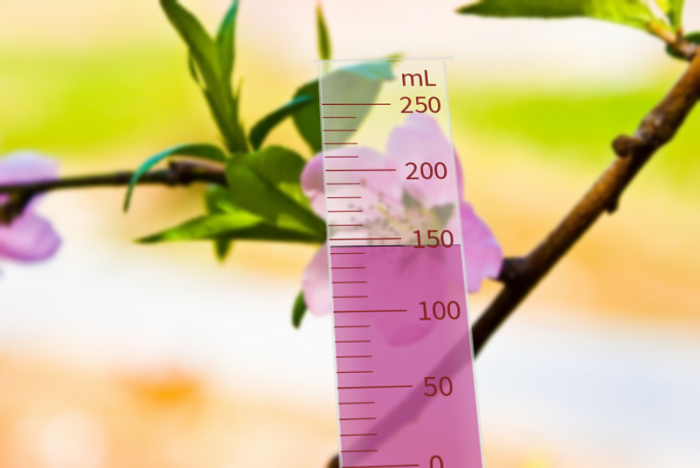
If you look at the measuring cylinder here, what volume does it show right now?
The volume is 145 mL
